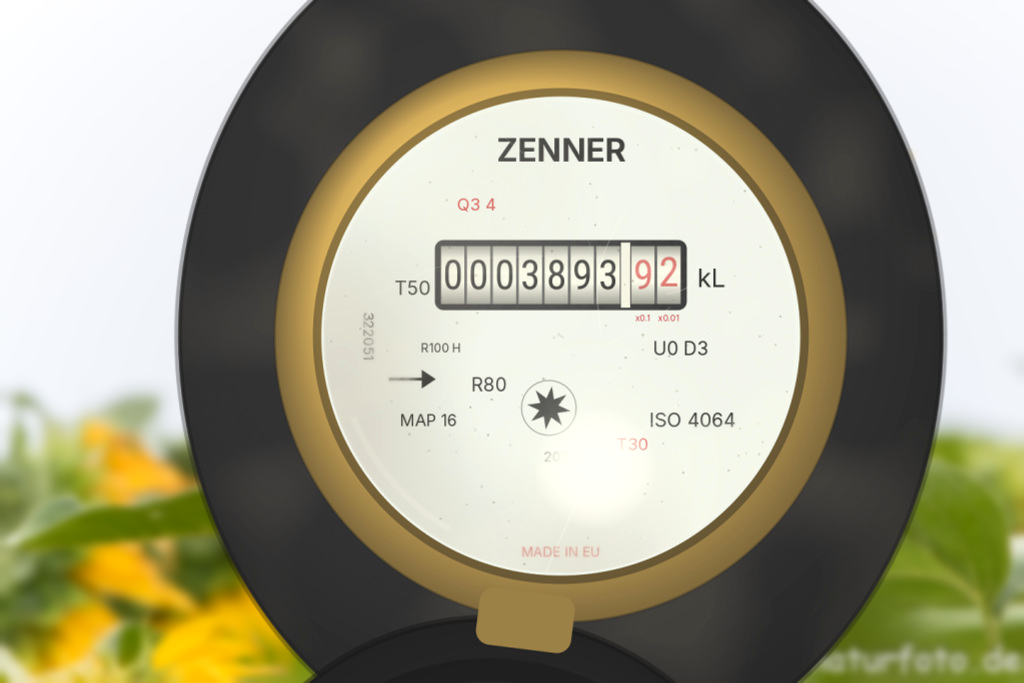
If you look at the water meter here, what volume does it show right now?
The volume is 3893.92 kL
